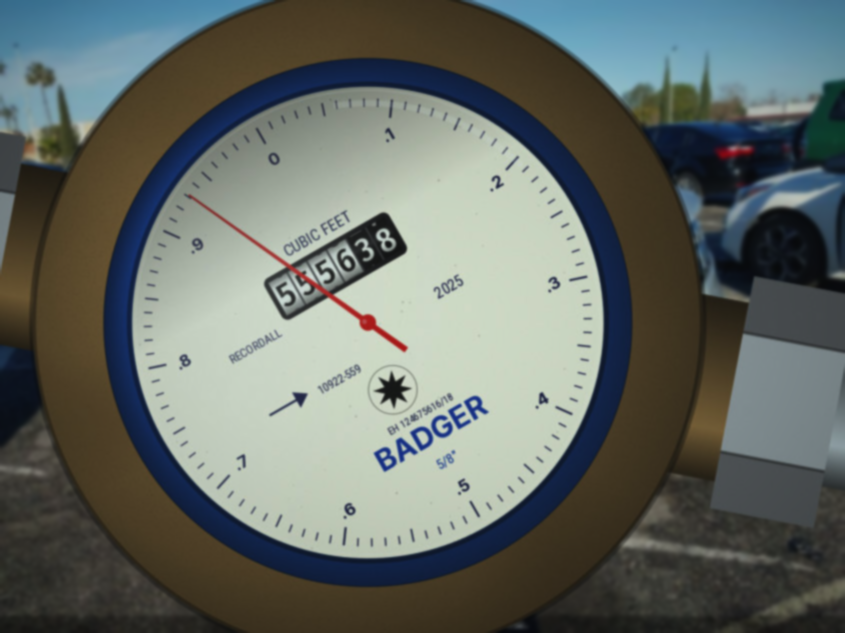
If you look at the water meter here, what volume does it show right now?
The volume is 555637.93 ft³
